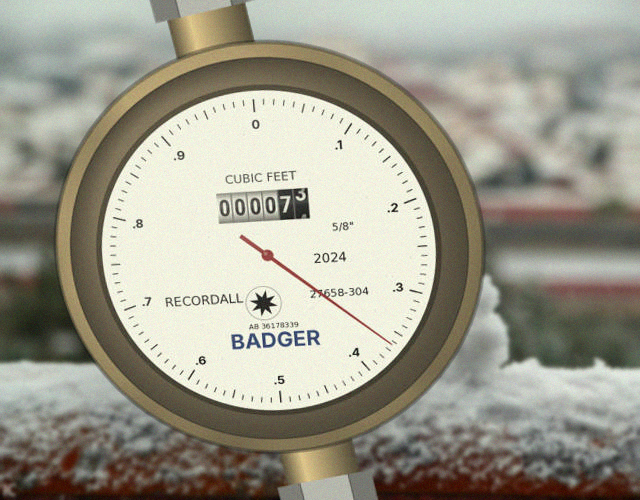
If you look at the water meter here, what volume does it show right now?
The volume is 73.36 ft³
